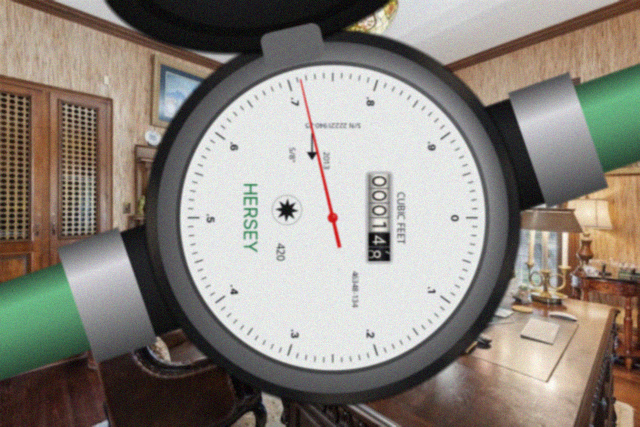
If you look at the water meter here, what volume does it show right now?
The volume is 147.71 ft³
